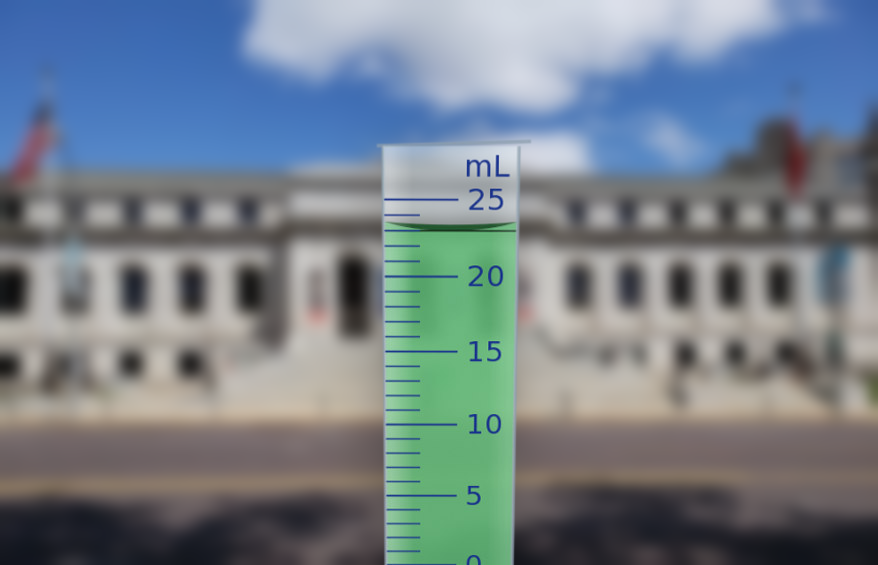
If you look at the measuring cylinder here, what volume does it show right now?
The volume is 23 mL
